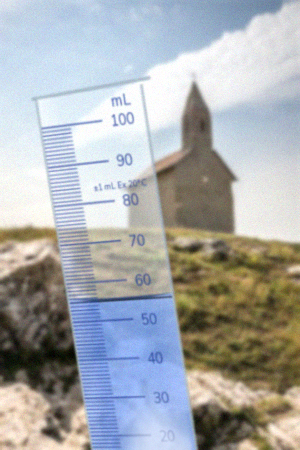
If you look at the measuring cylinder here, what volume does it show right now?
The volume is 55 mL
